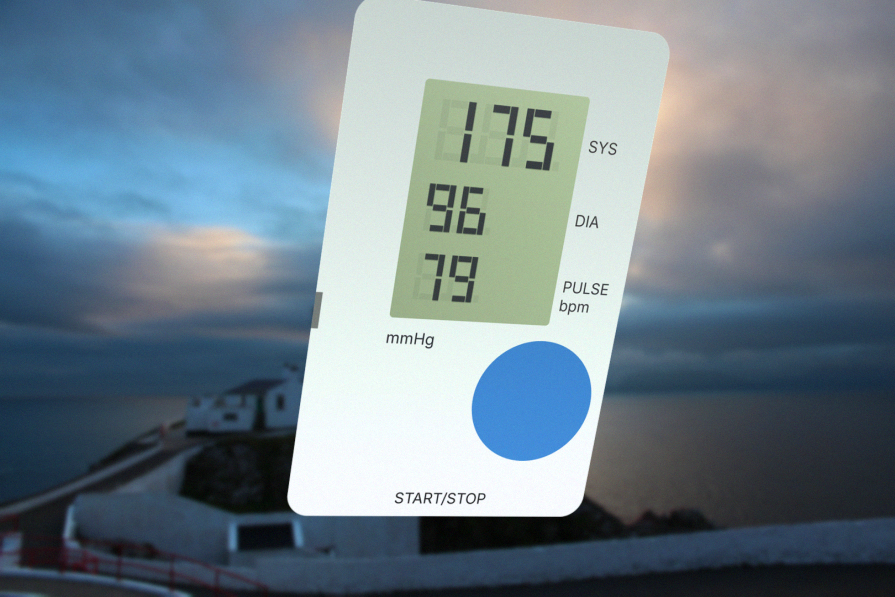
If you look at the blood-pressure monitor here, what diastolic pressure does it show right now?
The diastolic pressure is 96 mmHg
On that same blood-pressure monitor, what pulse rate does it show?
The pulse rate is 79 bpm
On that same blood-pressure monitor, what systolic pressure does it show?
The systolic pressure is 175 mmHg
